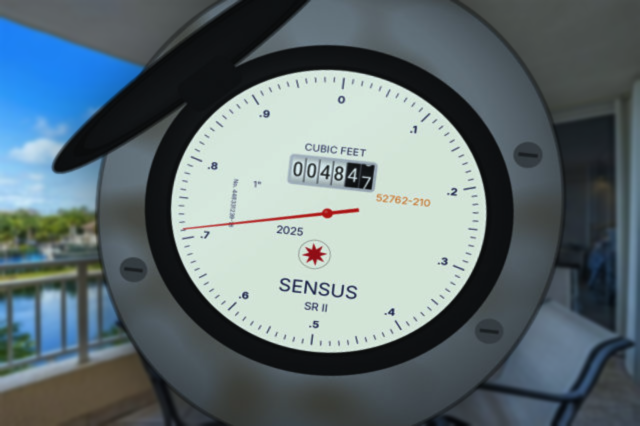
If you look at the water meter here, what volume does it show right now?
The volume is 4846.71 ft³
